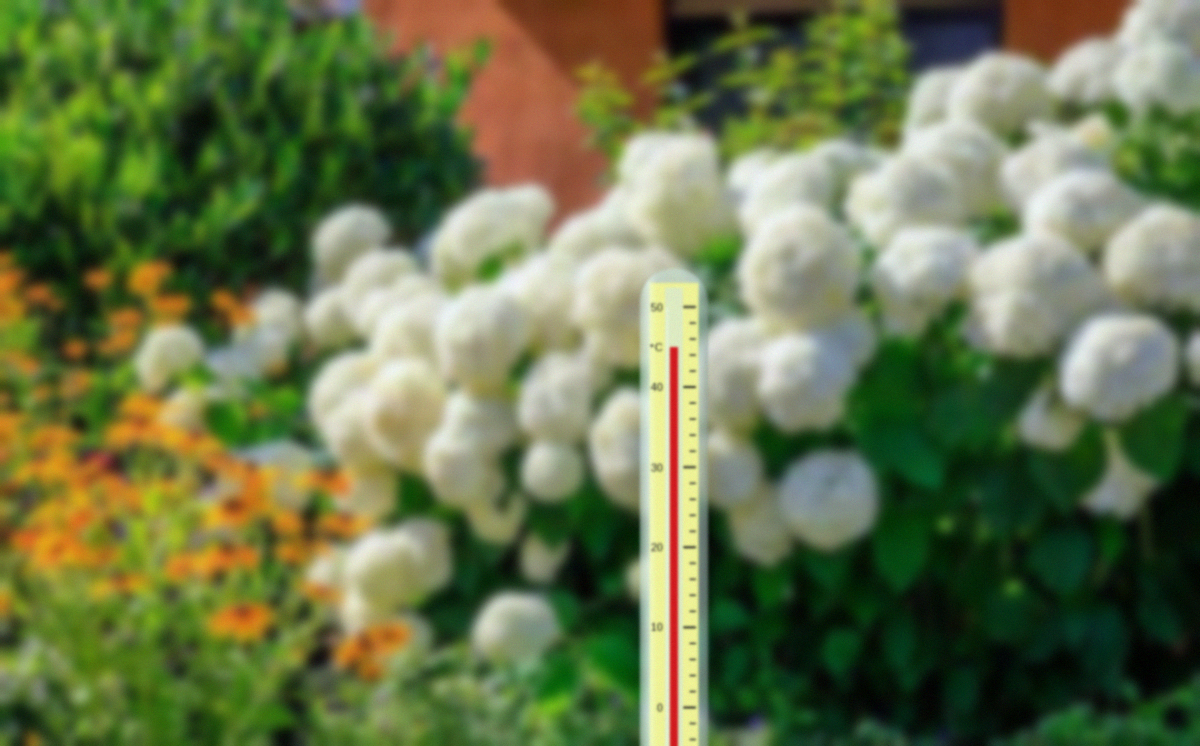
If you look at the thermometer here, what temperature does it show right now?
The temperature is 45 °C
